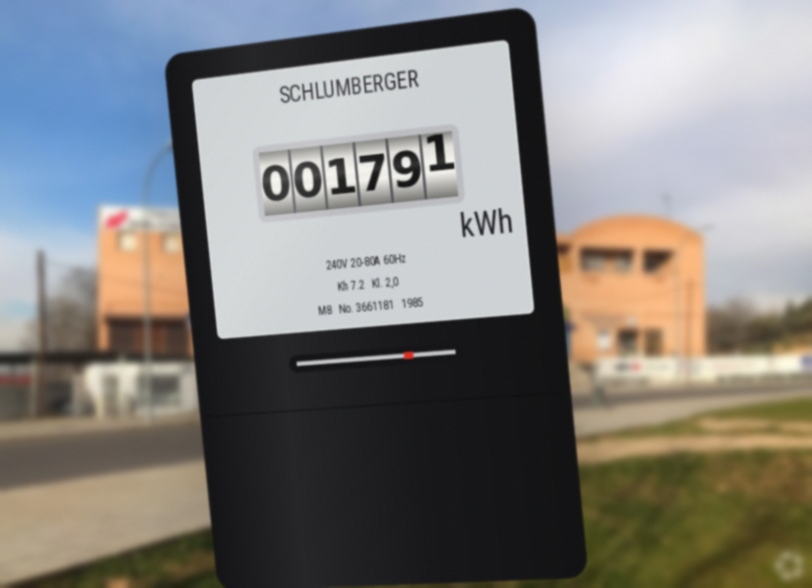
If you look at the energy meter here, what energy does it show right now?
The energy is 1791 kWh
